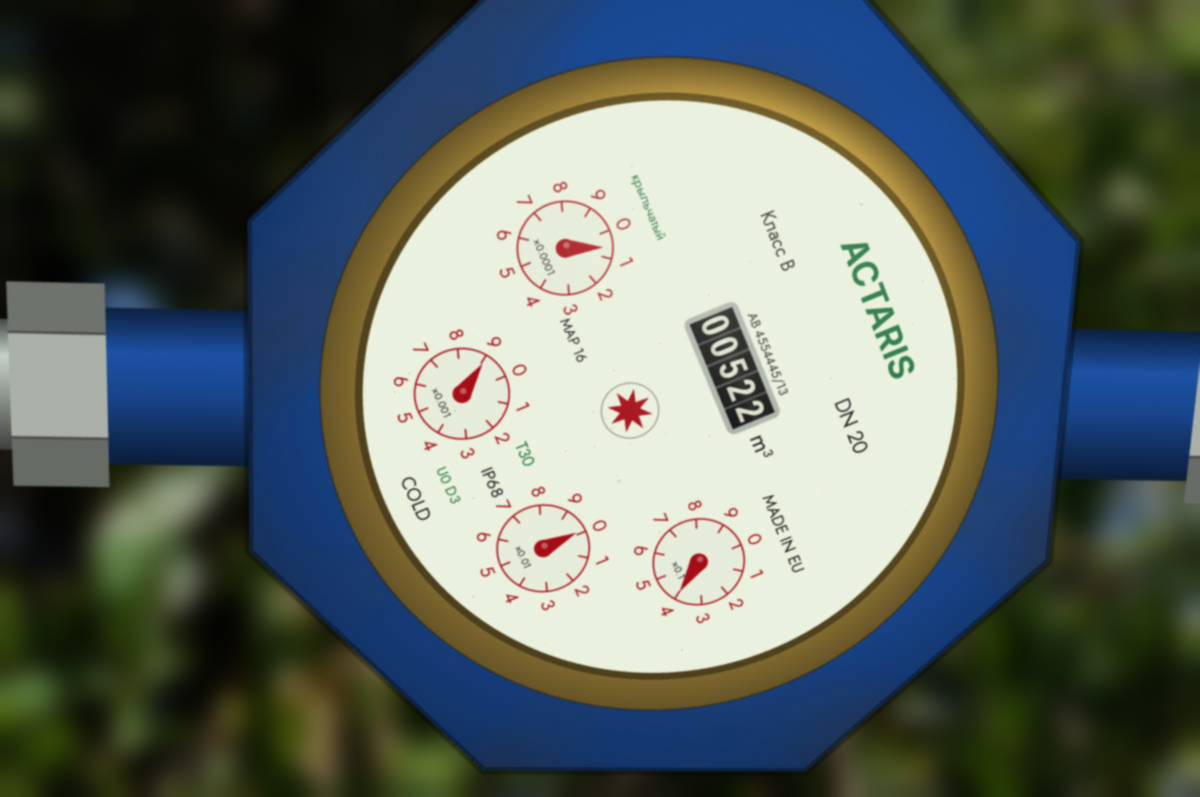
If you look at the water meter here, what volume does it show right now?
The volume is 522.3990 m³
